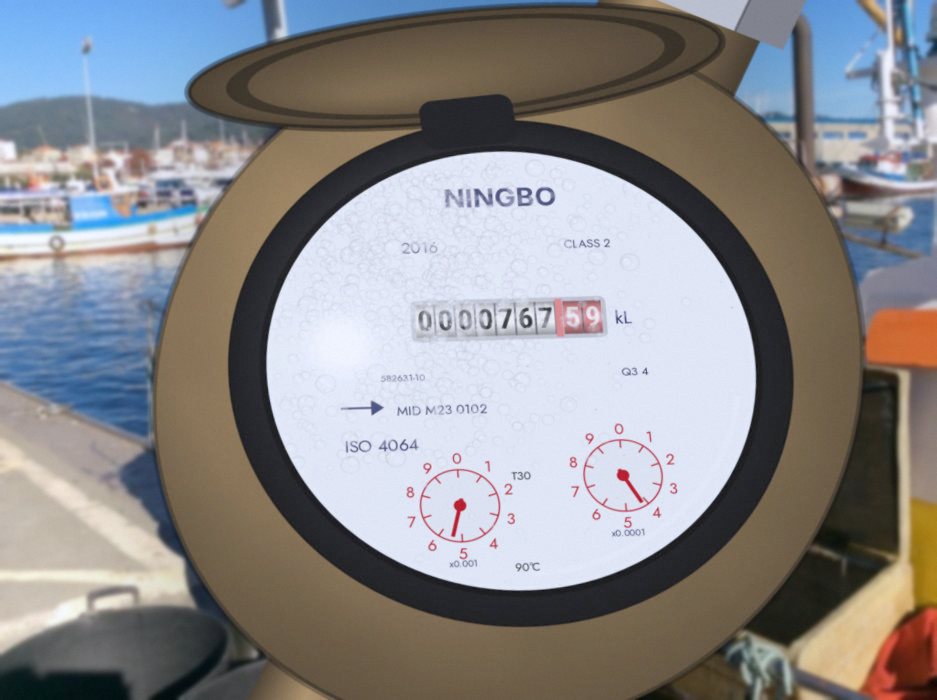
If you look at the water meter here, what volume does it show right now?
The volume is 767.5954 kL
